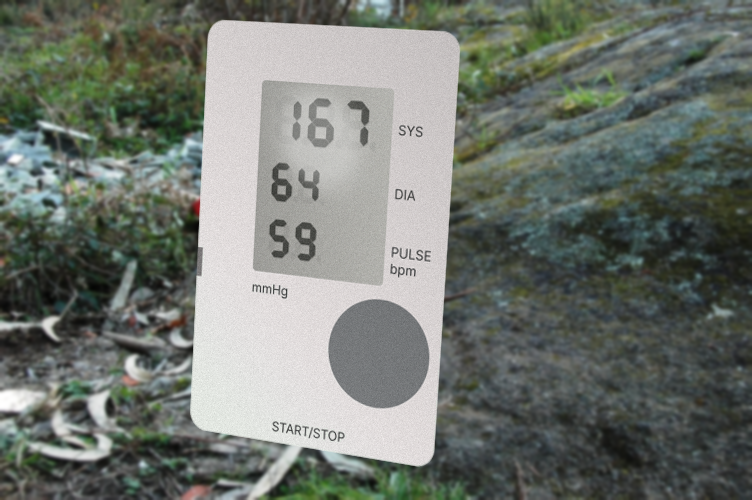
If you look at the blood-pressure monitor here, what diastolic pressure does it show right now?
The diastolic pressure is 64 mmHg
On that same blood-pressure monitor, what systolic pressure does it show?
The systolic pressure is 167 mmHg
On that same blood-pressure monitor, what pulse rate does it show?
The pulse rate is 59 bpm
